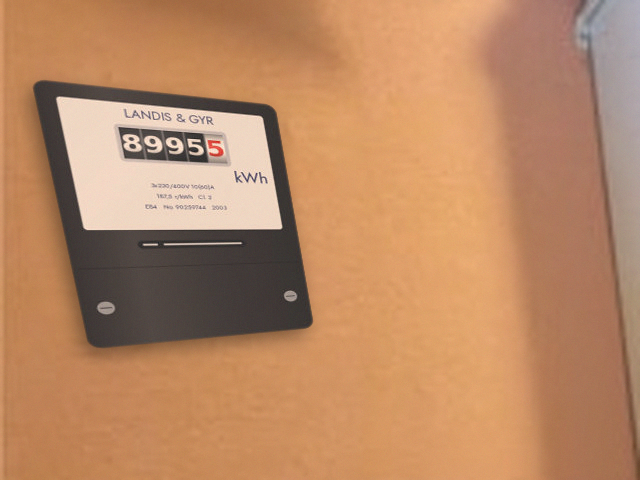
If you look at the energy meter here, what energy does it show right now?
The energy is 8995.5 kWh
